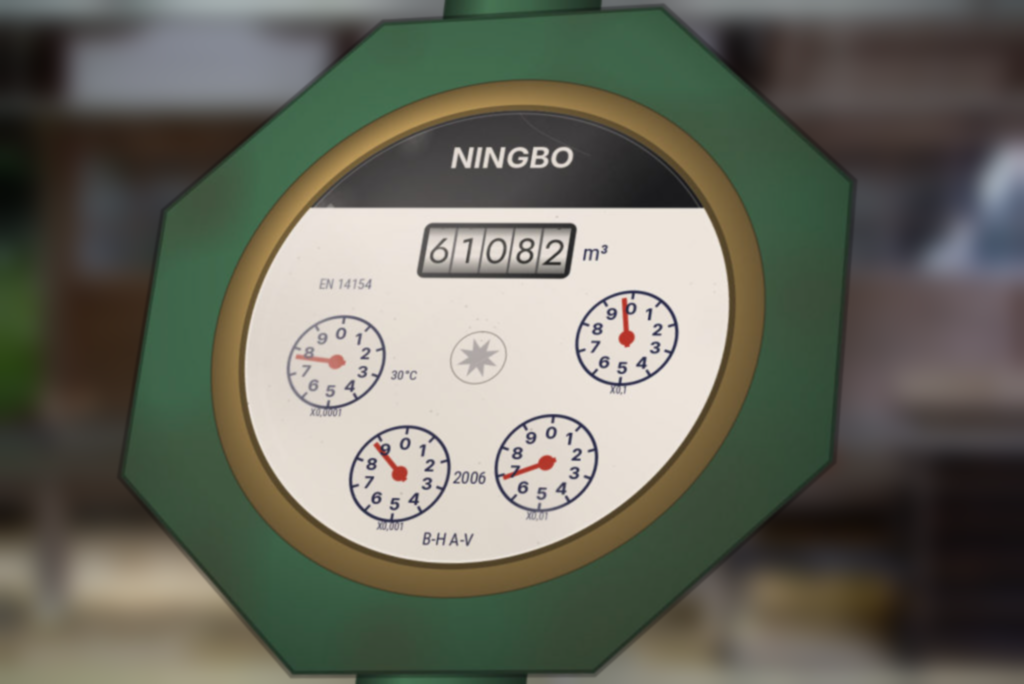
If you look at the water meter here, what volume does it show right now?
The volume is 61081.9687 m³
